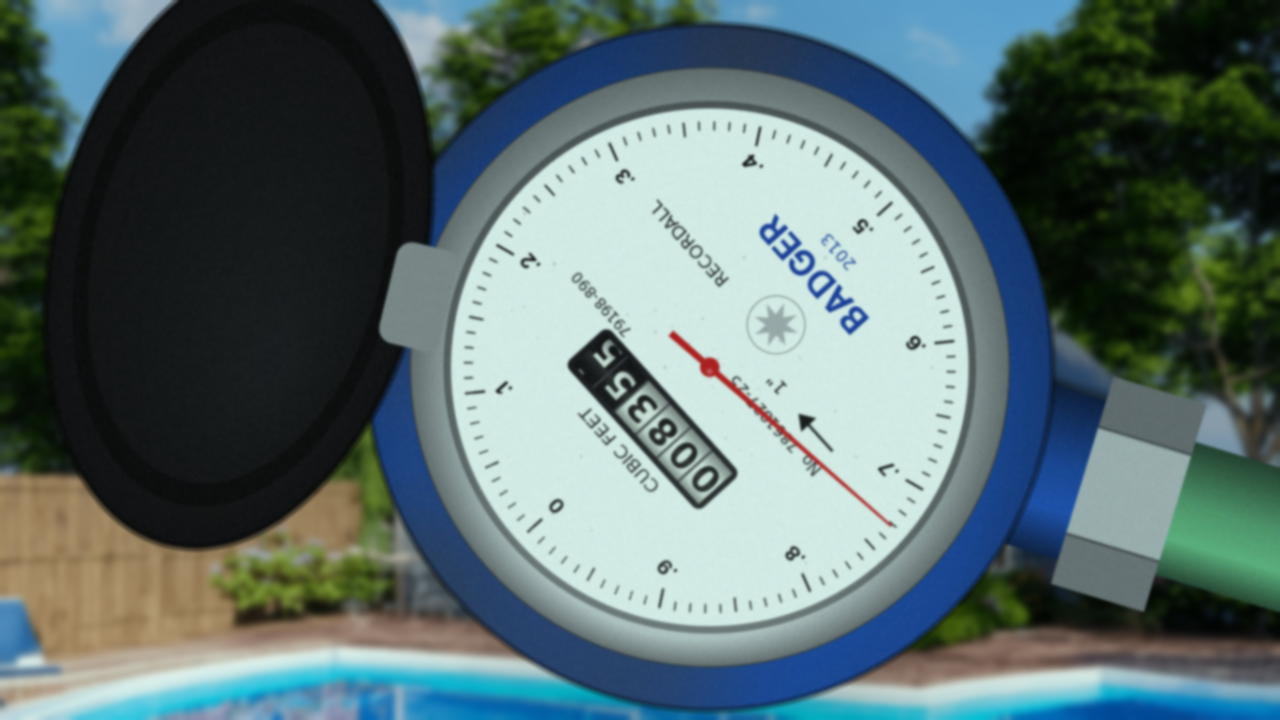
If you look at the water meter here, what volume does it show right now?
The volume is 8354.73 ft³
